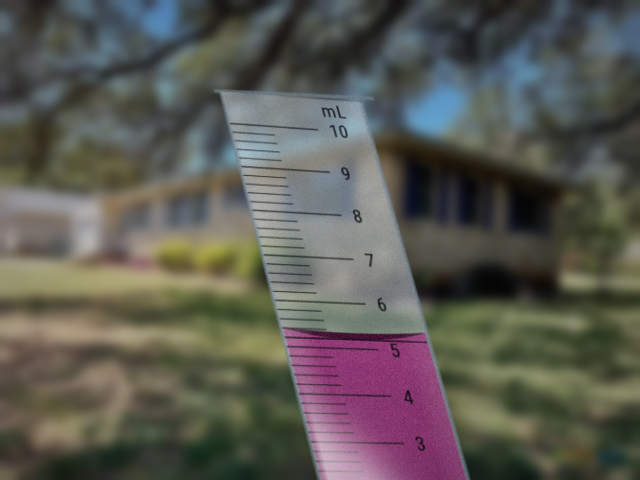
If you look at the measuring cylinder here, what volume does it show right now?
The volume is 5.2 mL
